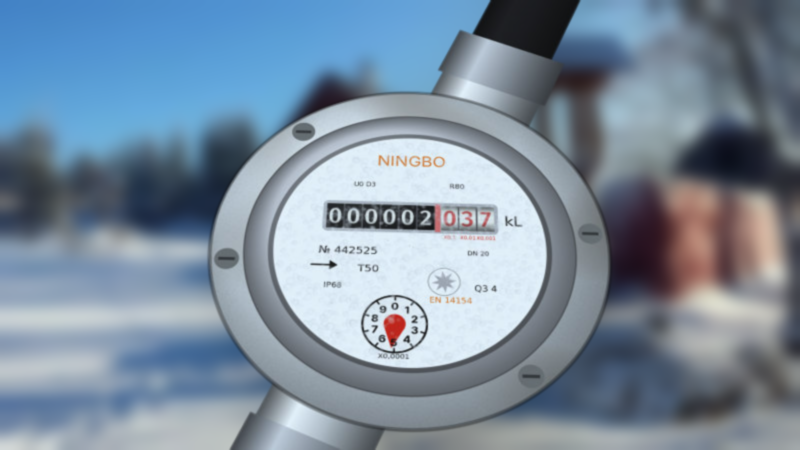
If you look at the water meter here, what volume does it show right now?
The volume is 2.0375 kL
